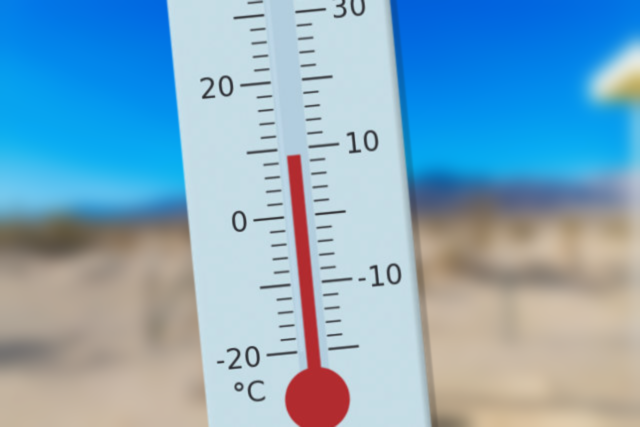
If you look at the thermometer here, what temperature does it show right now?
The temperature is 9 °C
